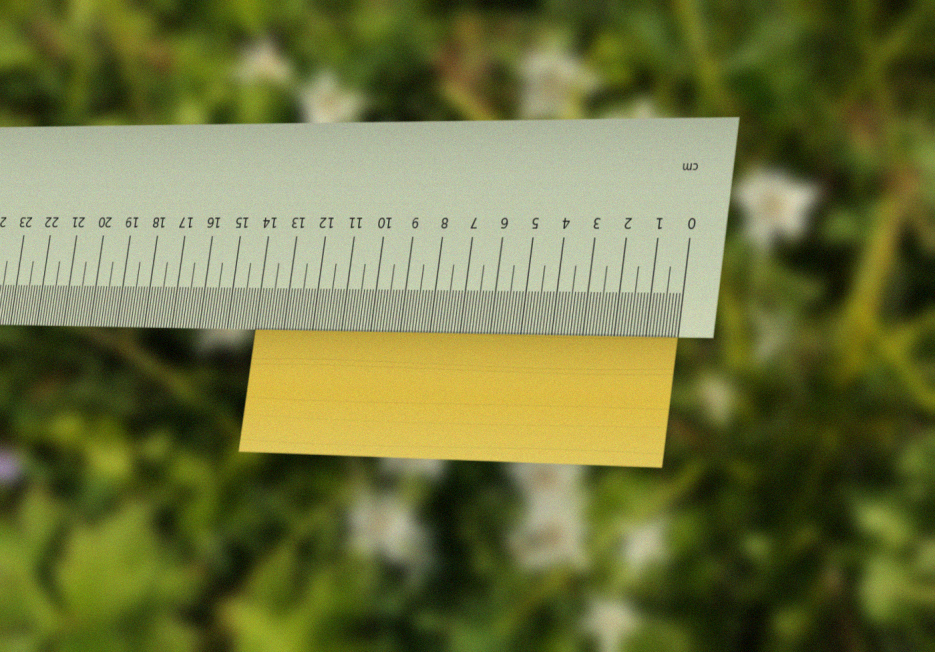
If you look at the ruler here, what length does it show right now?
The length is 14 cm
